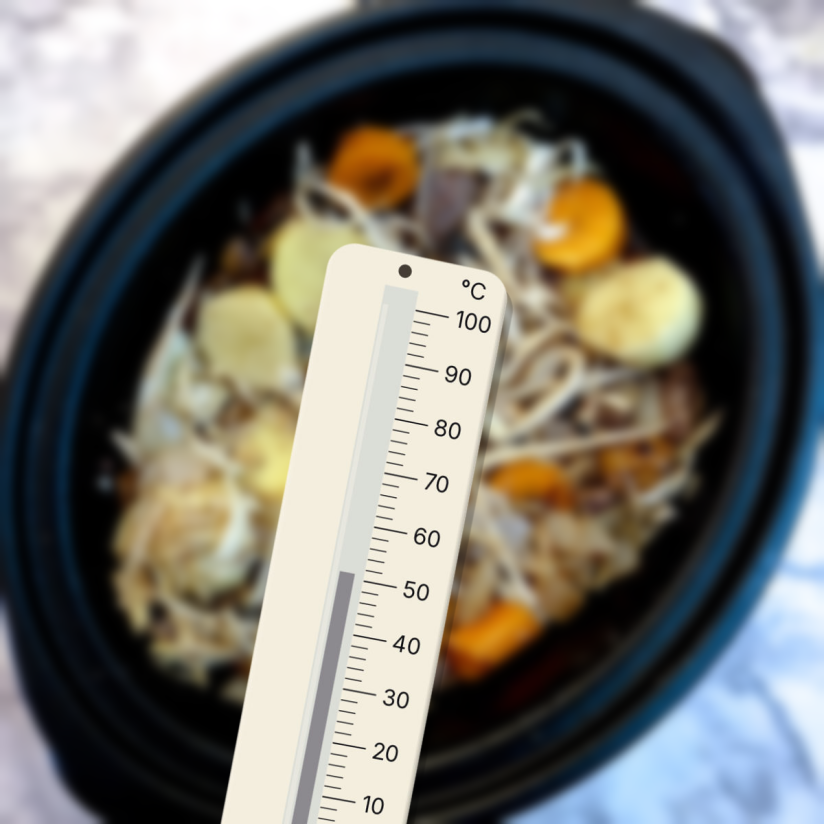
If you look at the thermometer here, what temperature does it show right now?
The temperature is 51 °C
